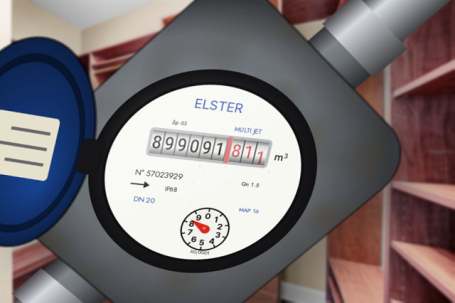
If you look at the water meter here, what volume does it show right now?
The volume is 899091.8108 m³
